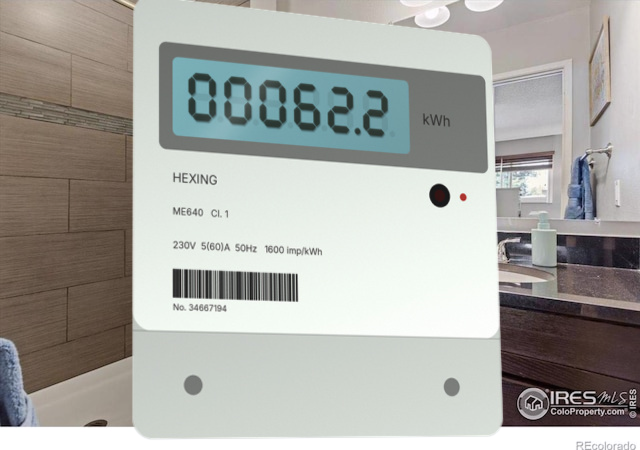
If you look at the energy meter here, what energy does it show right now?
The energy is 62.2 kWh
